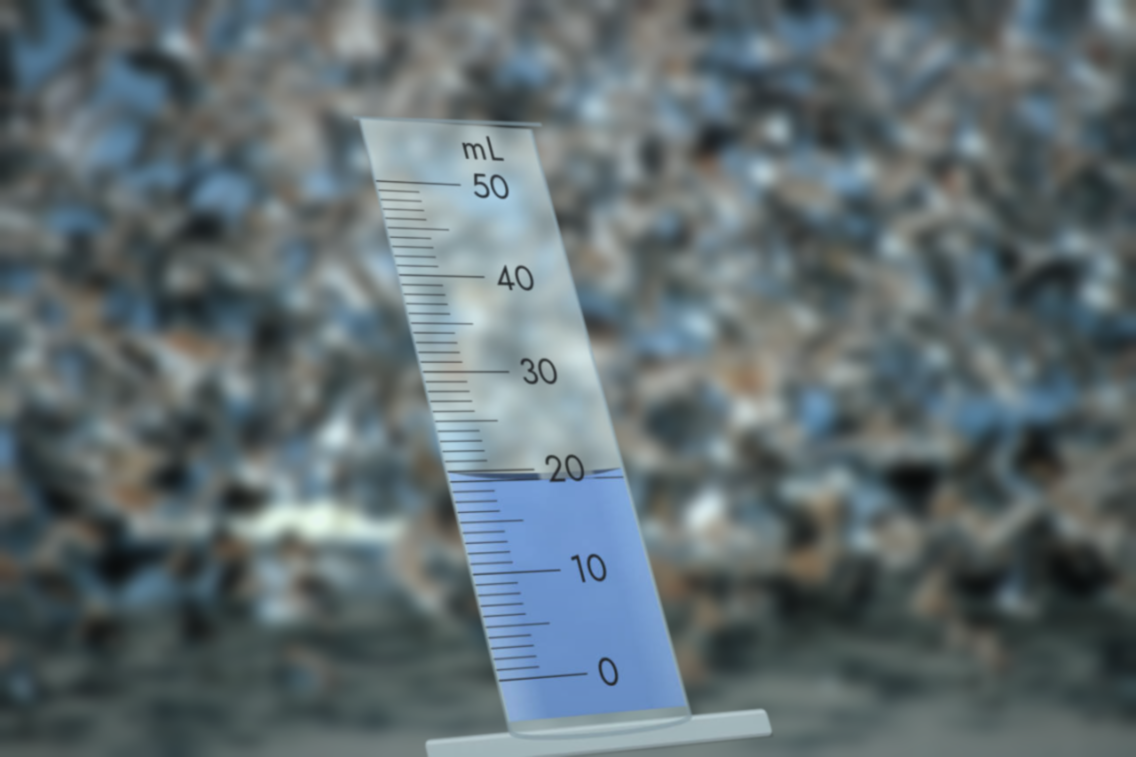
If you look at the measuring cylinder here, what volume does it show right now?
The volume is 19 mL
